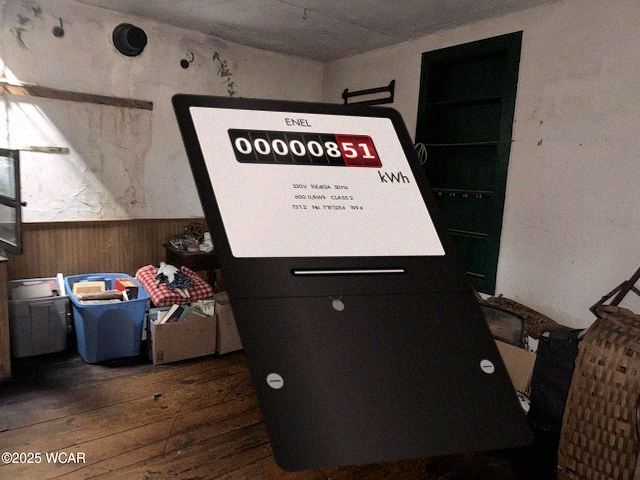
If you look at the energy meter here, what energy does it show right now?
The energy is 8.51 kWh
